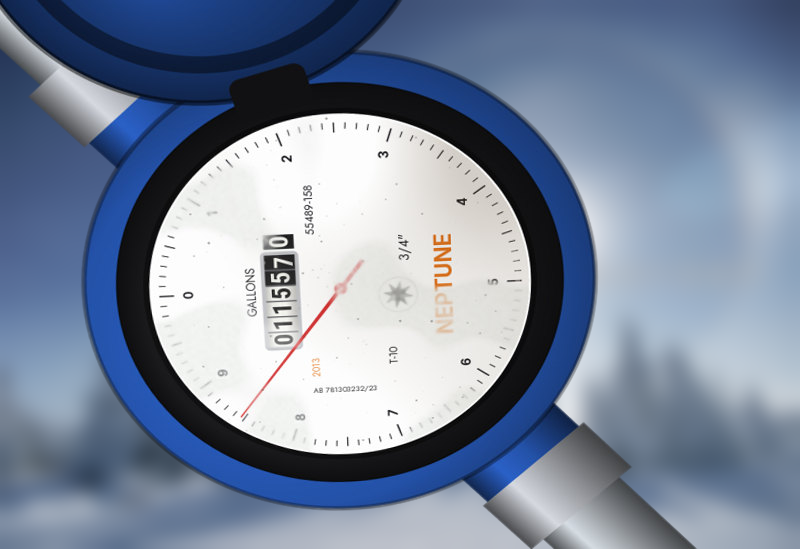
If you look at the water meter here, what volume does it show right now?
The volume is 115568.5 gal
